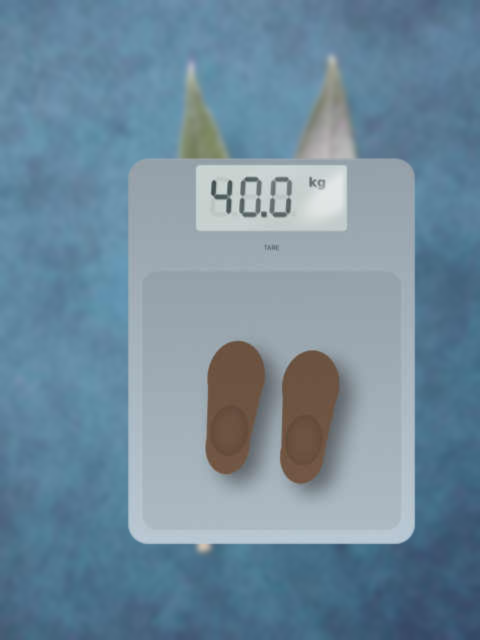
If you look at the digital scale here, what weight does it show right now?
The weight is 40.0 kg
